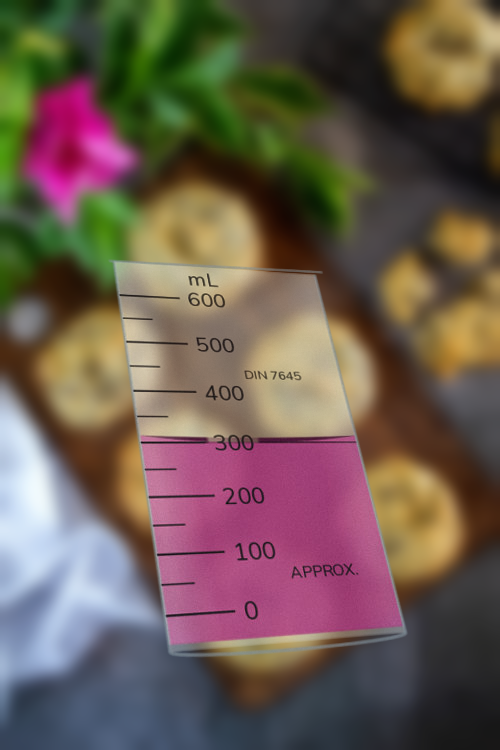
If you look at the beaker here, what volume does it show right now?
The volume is 300 mL
